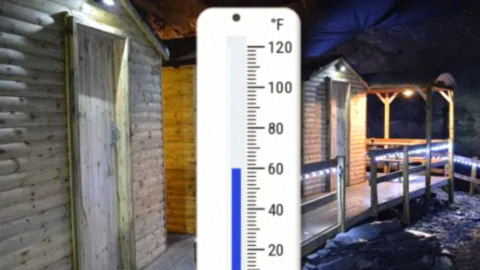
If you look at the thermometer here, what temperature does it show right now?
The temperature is 60 °F
